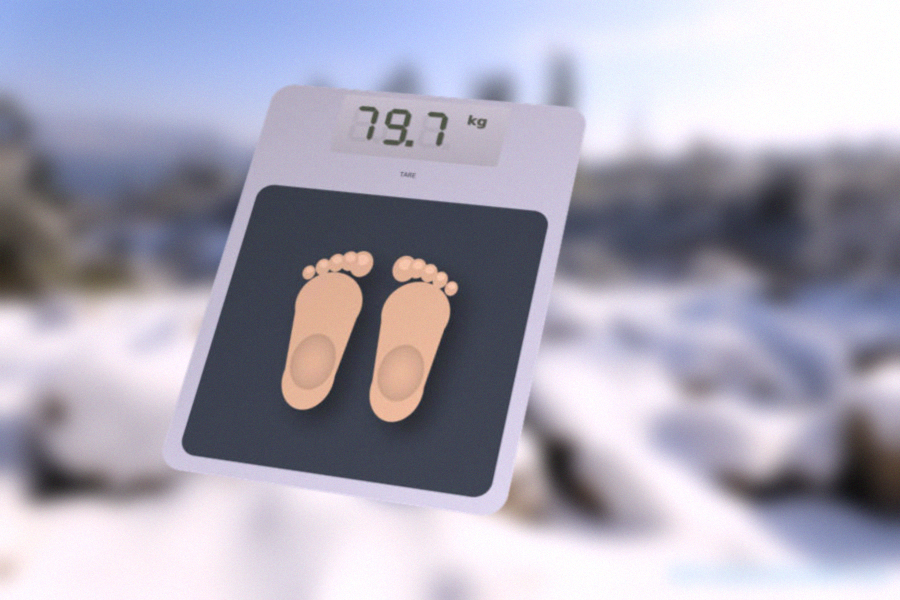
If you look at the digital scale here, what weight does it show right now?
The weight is 79.7 kg
